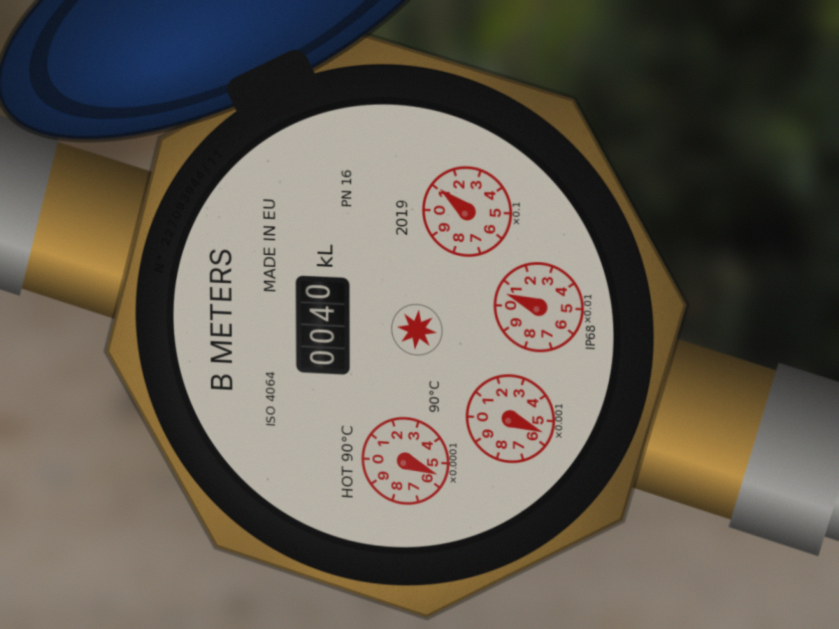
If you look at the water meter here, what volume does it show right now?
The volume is 40.1055 kL
